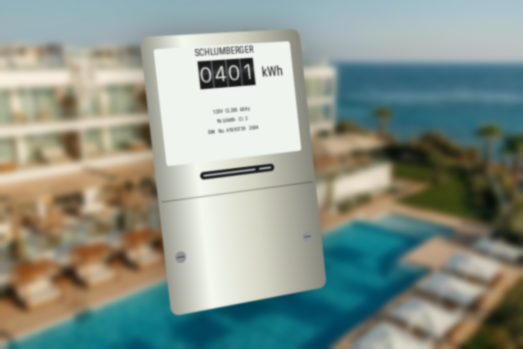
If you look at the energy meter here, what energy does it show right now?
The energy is 401 kWh
